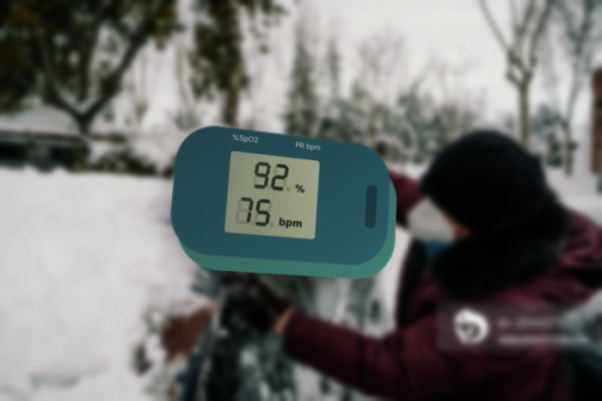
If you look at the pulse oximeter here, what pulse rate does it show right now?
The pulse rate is 75 bpm
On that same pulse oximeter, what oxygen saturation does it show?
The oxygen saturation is 92 %
